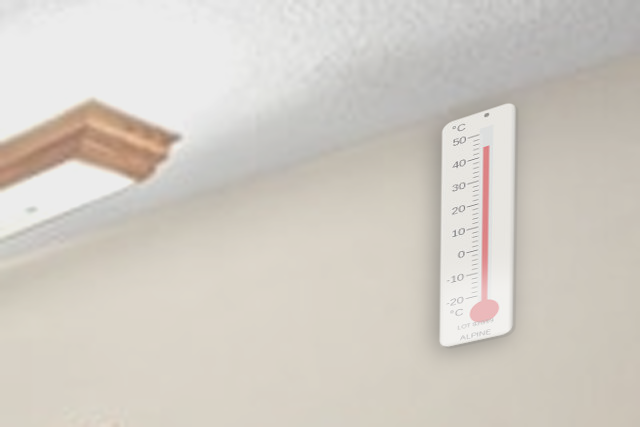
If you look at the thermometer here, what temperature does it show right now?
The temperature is 44 °C
